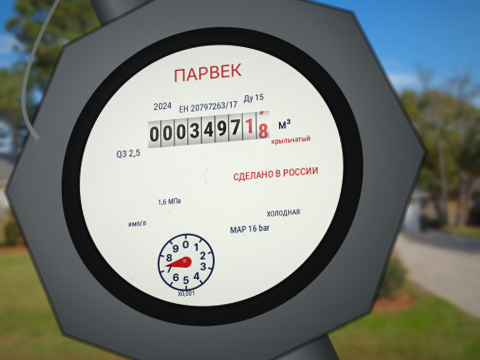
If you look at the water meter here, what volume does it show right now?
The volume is 3497.177 m³
